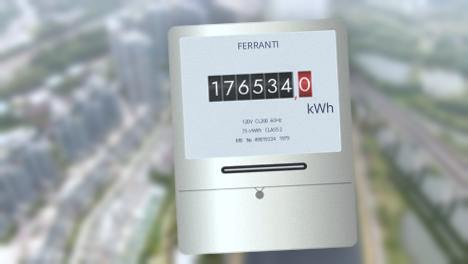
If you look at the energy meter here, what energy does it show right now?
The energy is 176534.0 kWh
